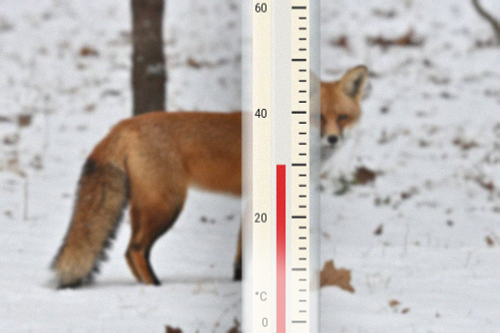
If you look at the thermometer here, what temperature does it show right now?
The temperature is 30 °C
